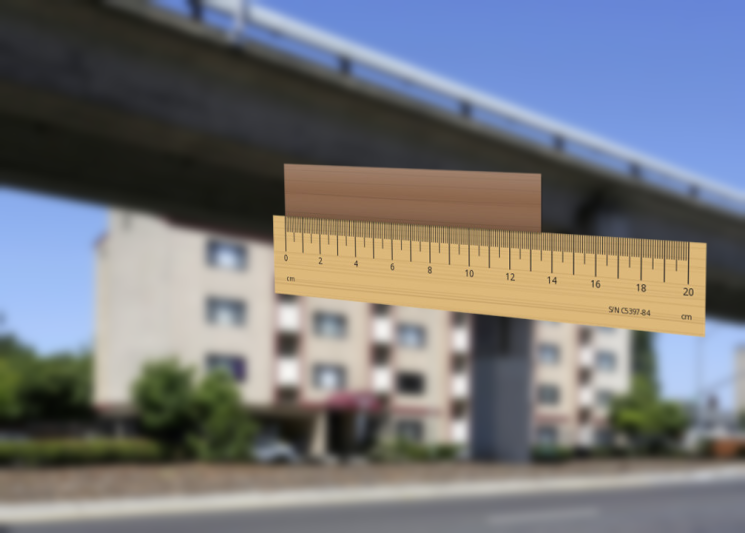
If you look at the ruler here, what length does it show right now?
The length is 13.5 cm
